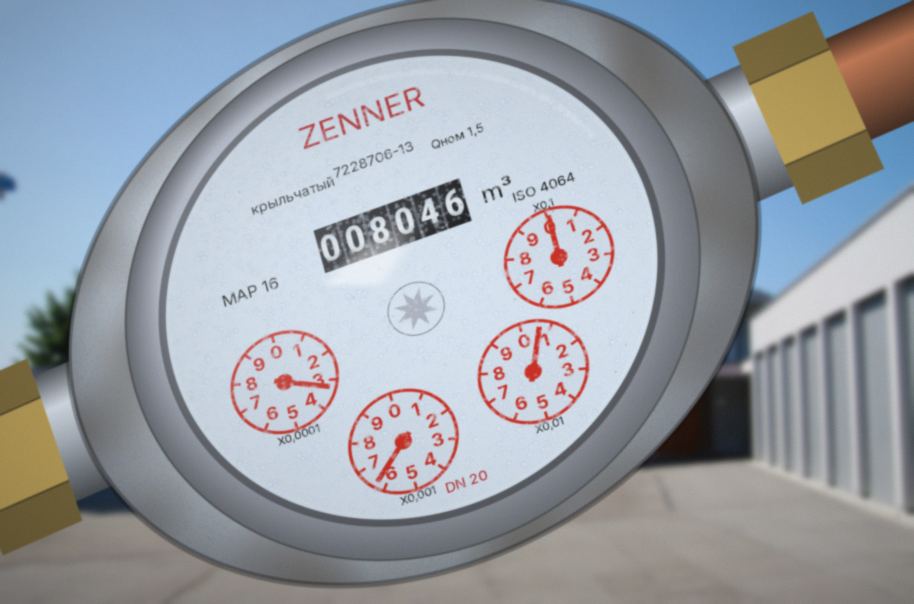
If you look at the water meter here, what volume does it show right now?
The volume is 8046.0063 m³
